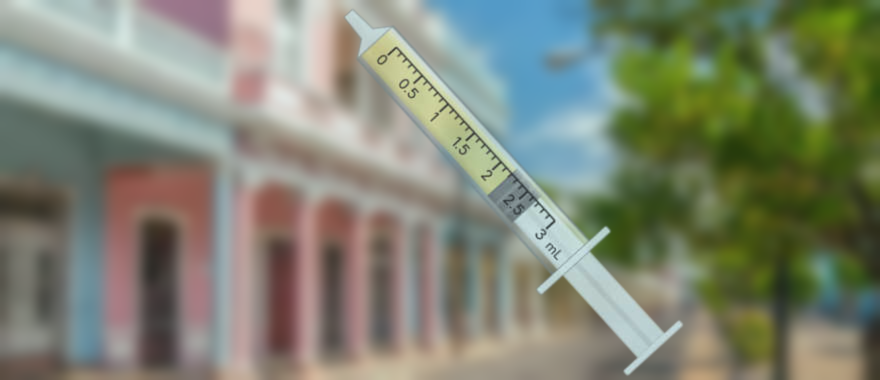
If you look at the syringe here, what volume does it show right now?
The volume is 2.2 mL
